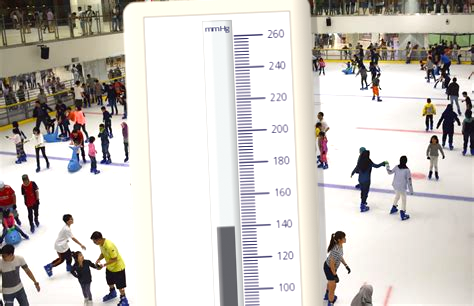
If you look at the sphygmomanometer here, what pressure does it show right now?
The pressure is 140 mmHg
